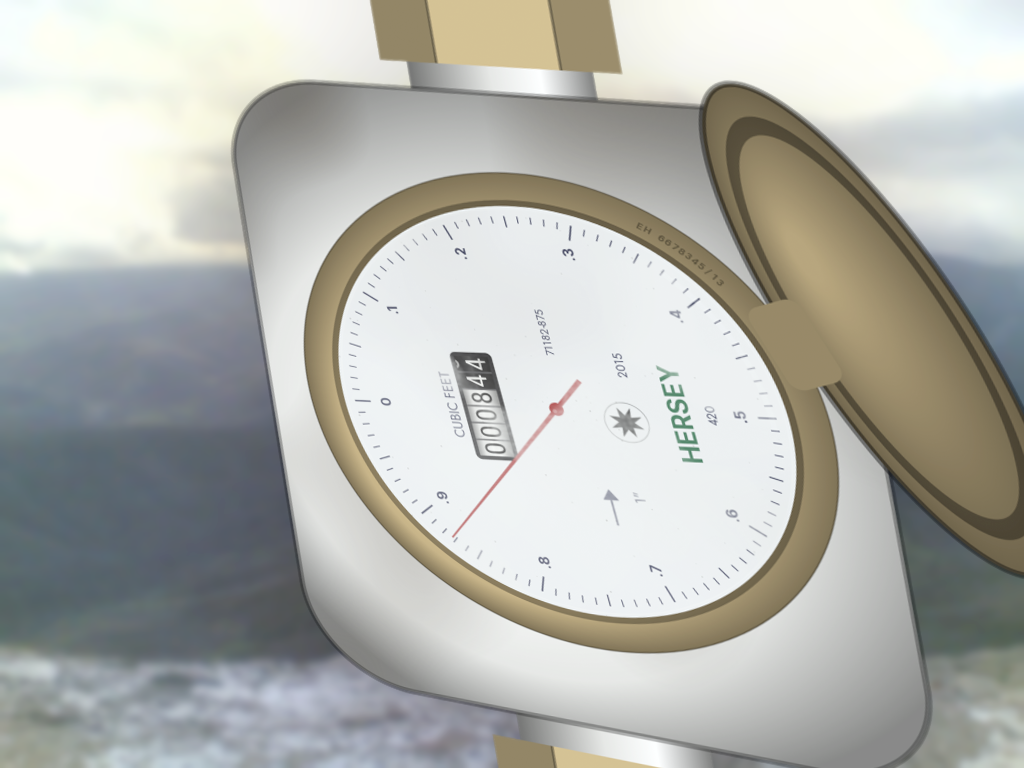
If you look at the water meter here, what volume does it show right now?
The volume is 843.87 ft³
